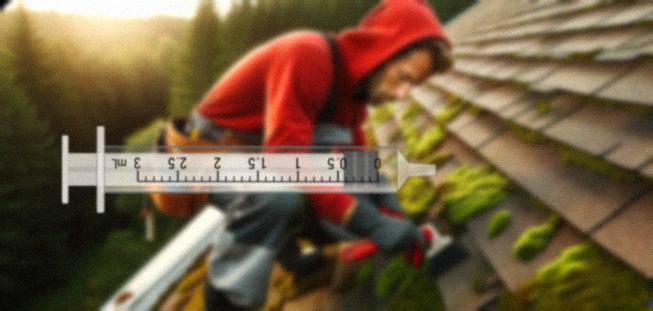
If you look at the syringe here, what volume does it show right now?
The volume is 0 mL
